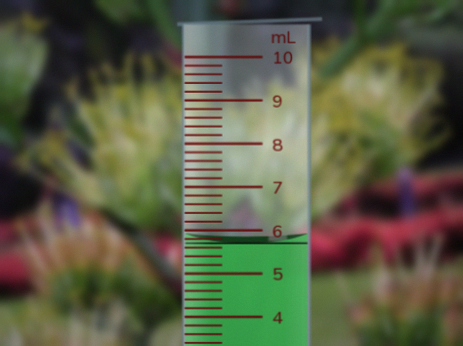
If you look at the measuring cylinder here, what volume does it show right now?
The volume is 5.7 mL
